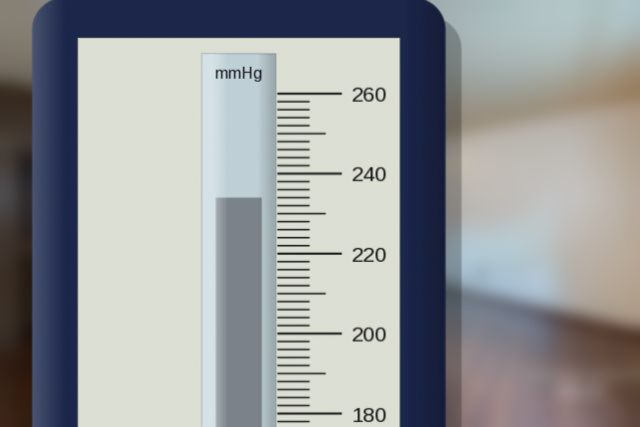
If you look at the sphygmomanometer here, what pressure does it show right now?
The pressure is 234 mmHg
